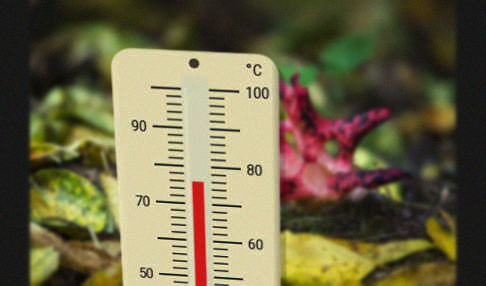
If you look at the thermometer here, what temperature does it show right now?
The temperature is 76 °C
